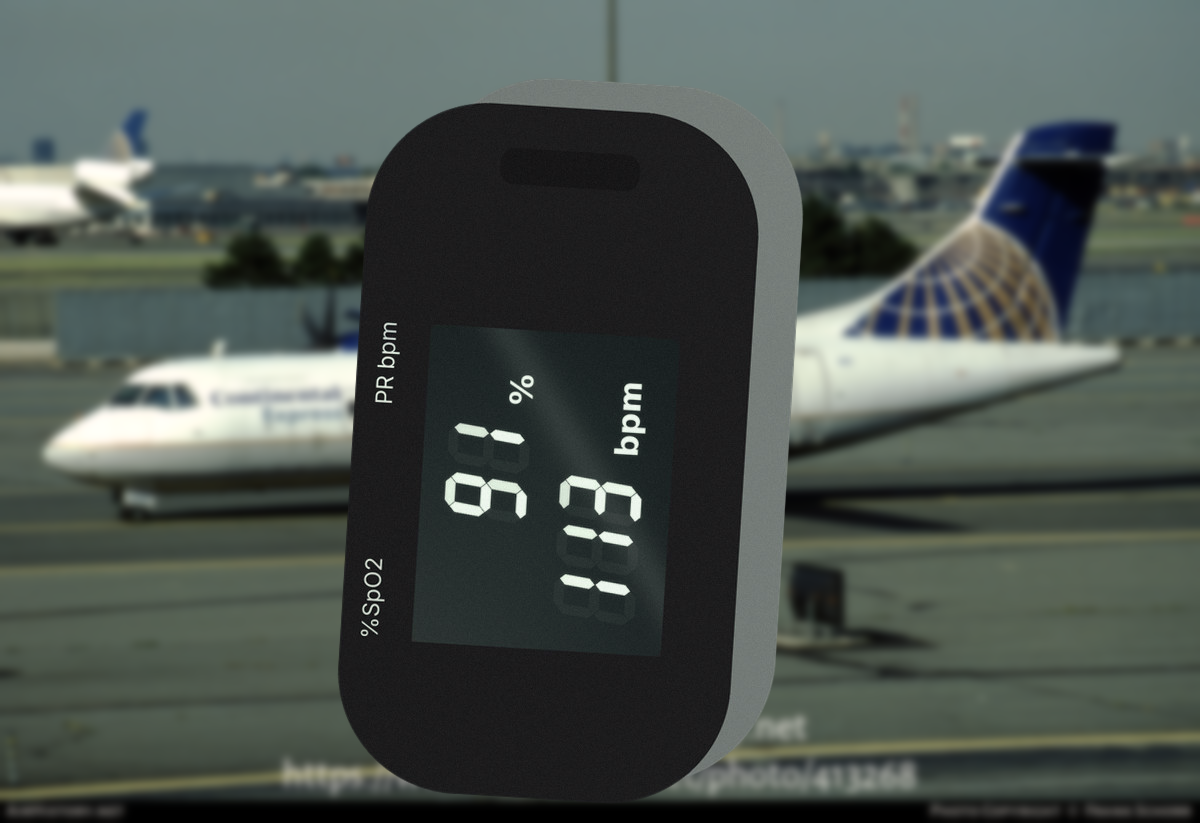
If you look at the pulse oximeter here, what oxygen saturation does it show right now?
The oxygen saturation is 91 %
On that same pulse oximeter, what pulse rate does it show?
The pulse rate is 113 bpm
